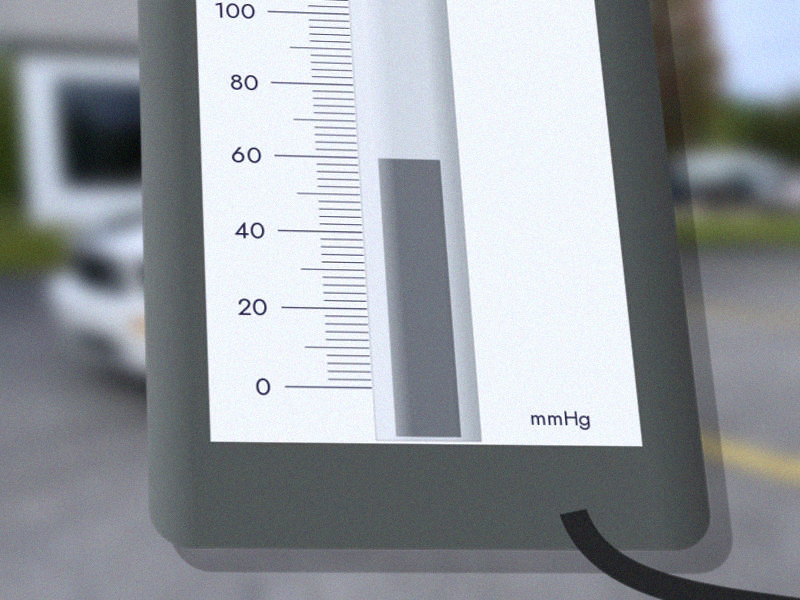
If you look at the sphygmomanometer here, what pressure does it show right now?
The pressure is 60 mmHg
